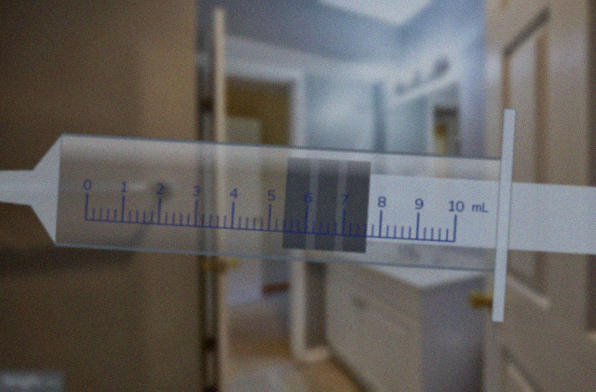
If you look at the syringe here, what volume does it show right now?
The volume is 5.4 mL
